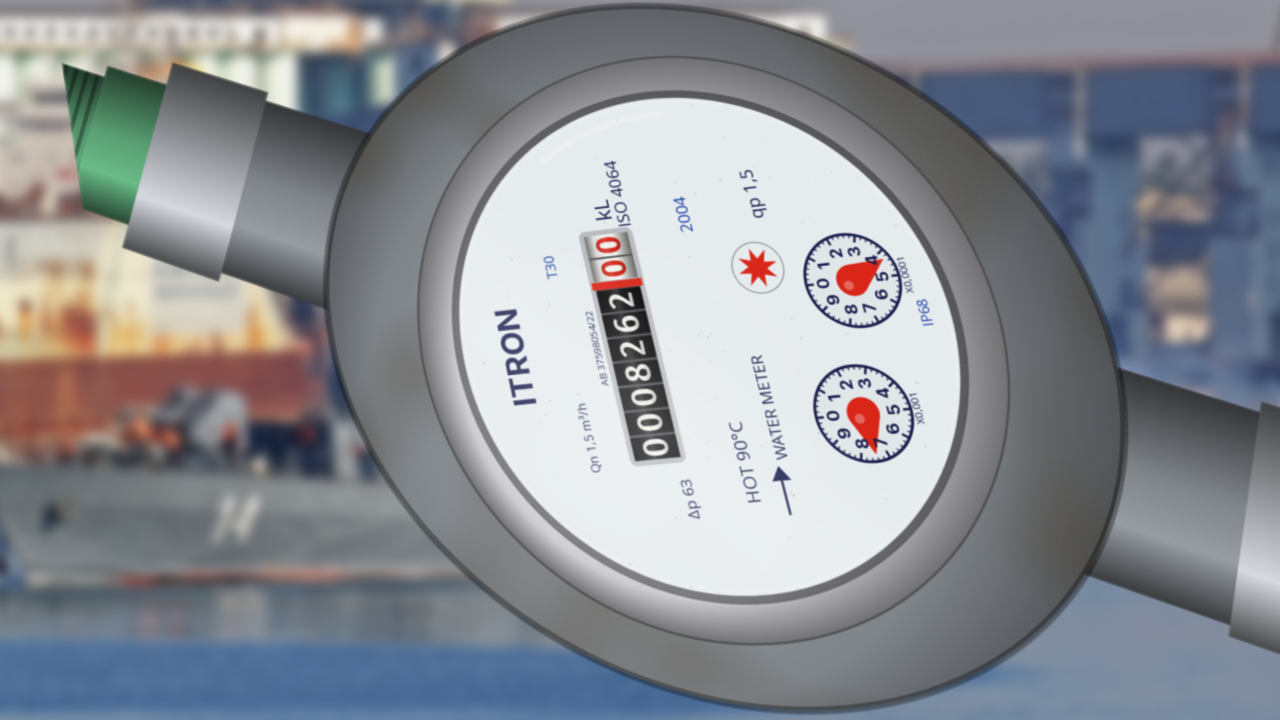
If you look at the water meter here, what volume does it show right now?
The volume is 8262.0074 kL
